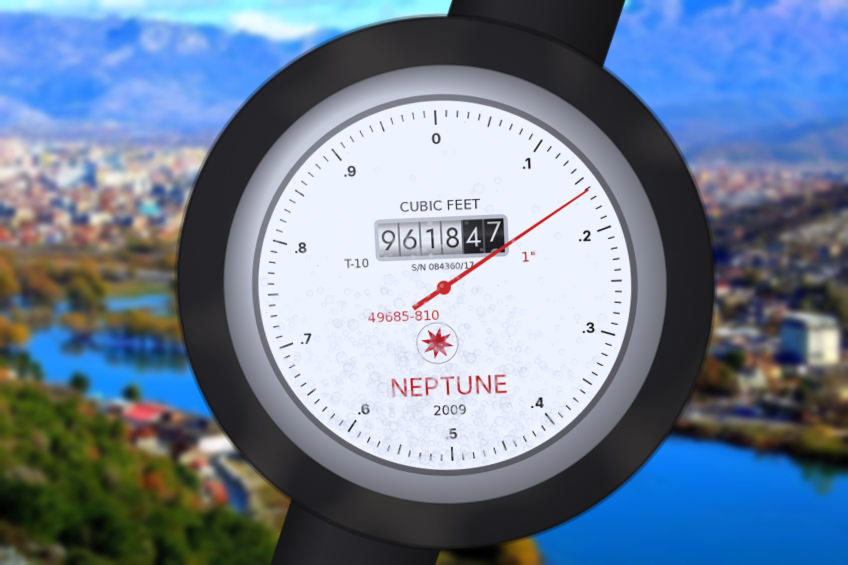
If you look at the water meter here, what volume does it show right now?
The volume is 961847.16 ft³
